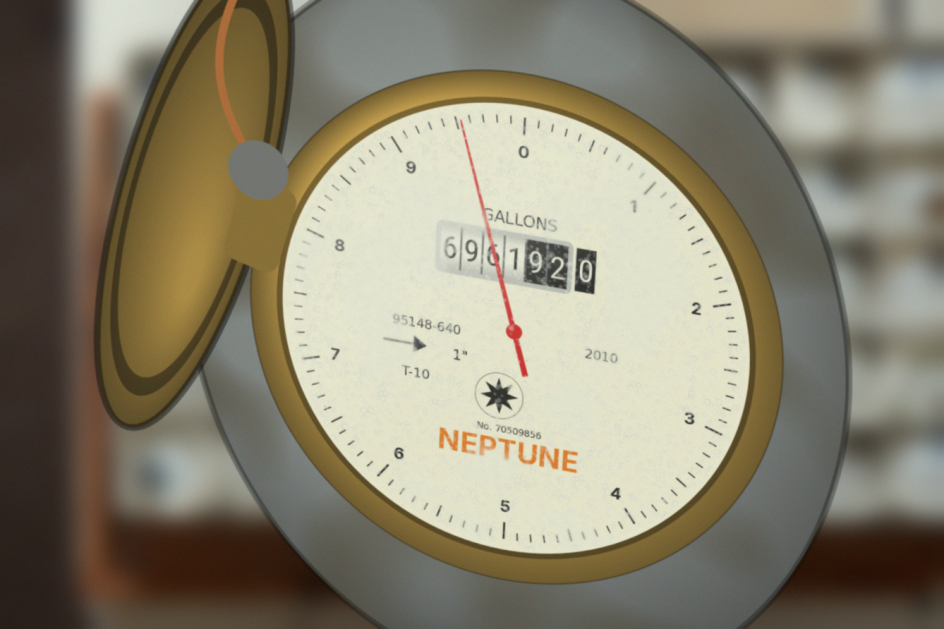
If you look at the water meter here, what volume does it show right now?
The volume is 6961919.5 gal
